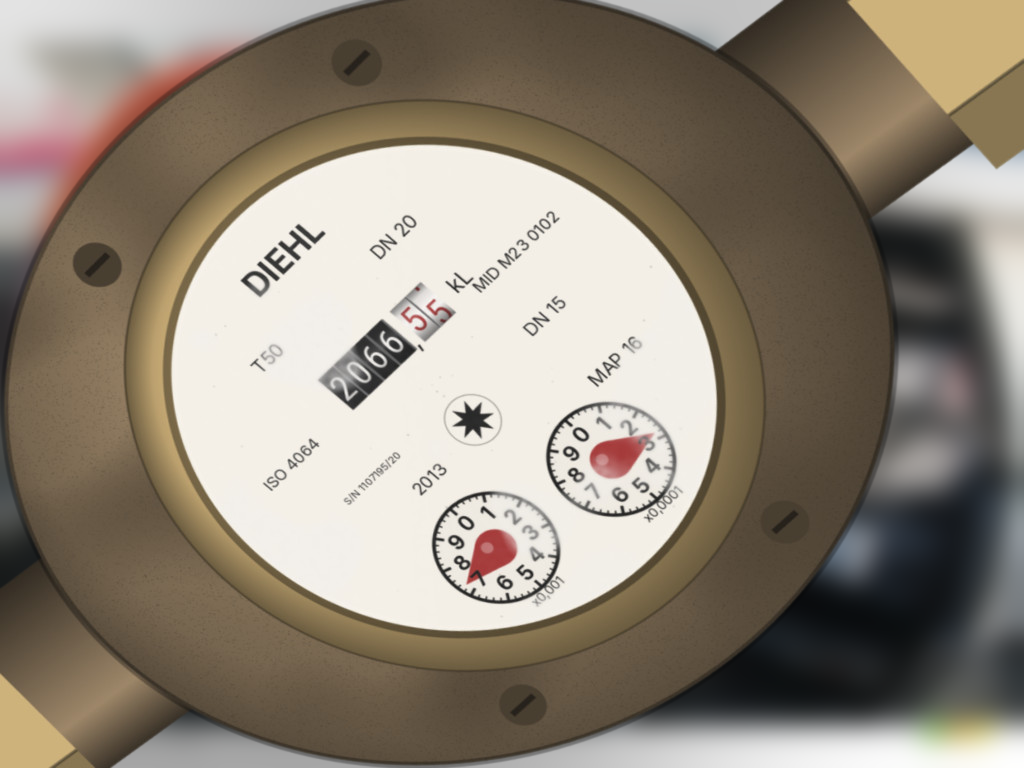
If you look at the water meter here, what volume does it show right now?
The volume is 2066.5472 kL
